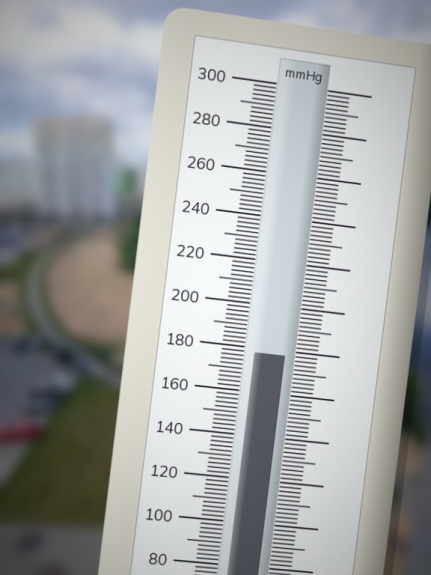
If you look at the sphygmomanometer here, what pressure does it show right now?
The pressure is 178 mmHg
